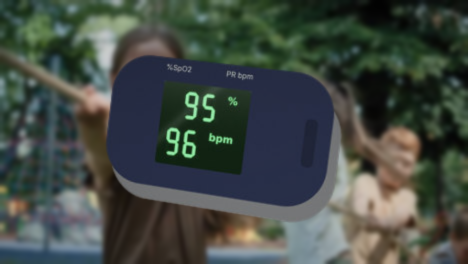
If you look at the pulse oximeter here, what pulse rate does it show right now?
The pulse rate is 96 bpm
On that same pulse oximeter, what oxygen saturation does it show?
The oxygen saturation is 95 %
